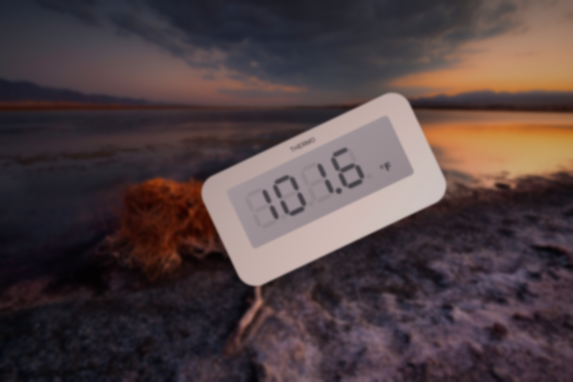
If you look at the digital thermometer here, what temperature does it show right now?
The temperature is 101.6 °F
